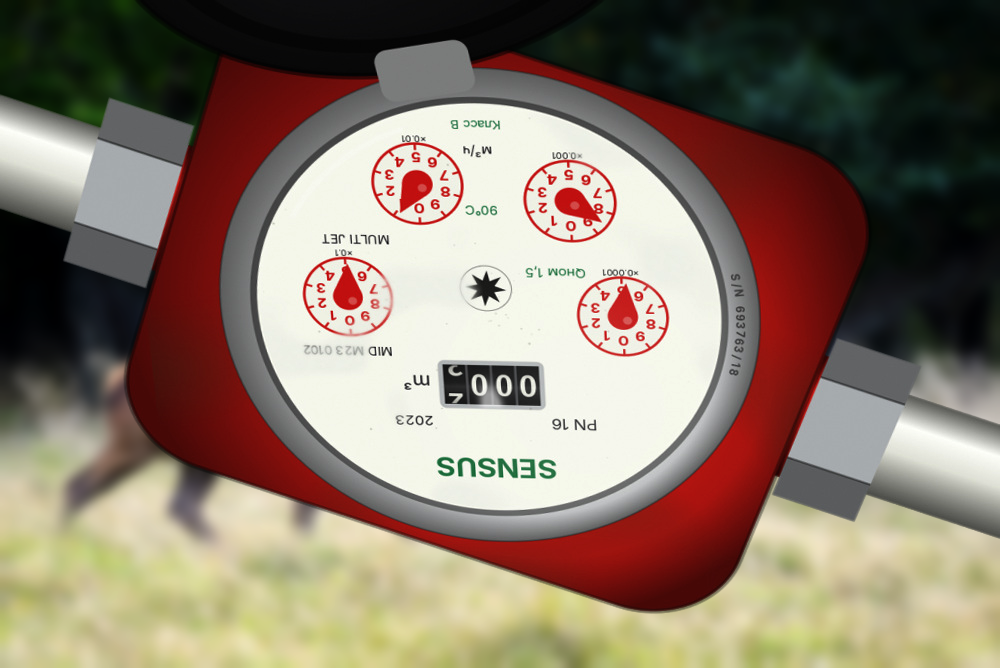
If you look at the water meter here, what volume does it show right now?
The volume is 2.5085 m³
